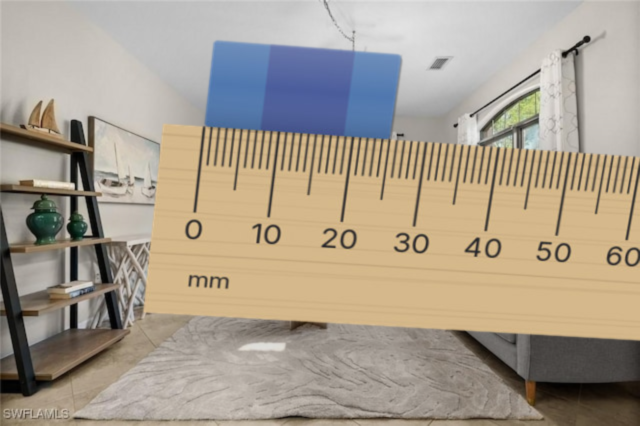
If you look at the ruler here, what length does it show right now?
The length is 25 mm
